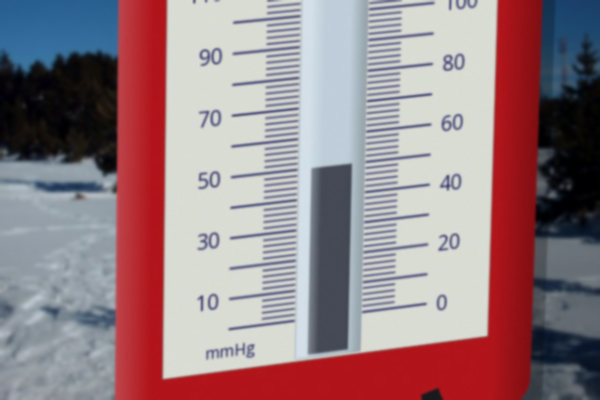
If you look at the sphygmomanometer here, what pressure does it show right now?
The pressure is 50 mmHg
